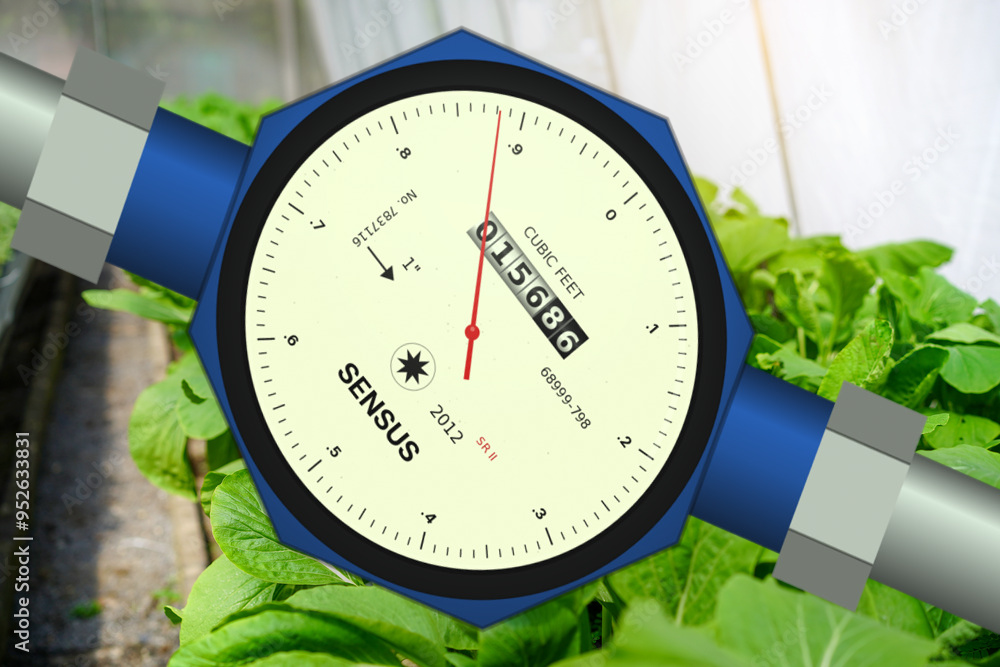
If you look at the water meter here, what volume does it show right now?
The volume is 15685.88 ft³
